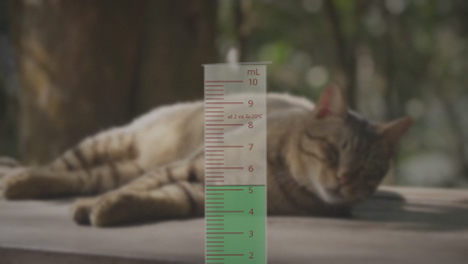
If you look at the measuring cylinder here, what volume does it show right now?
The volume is 5.2 mL
